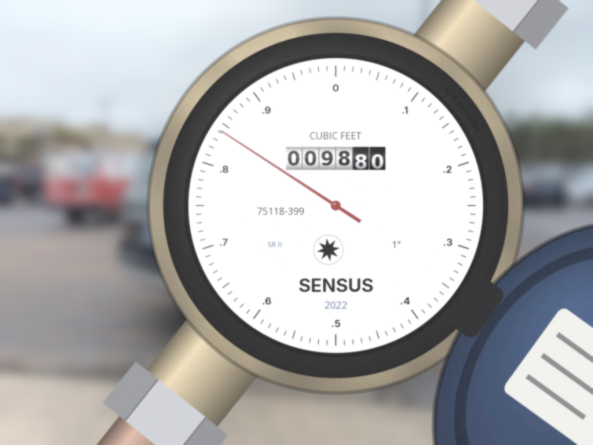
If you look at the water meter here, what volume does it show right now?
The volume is 9879.84 ft³
